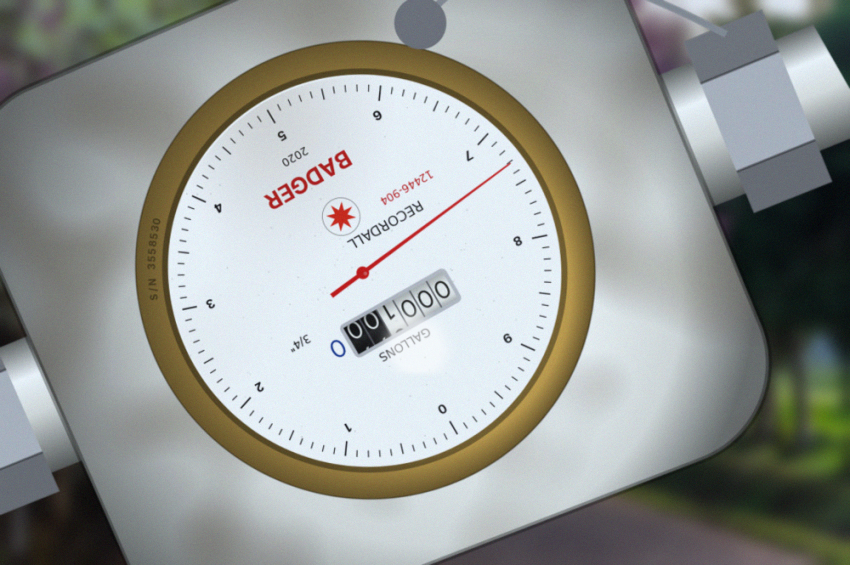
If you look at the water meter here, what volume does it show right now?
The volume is 997.3 gal
